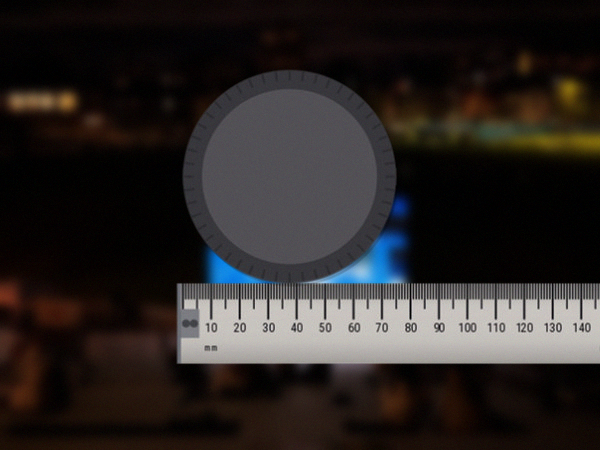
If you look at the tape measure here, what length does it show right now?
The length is 75 mm
